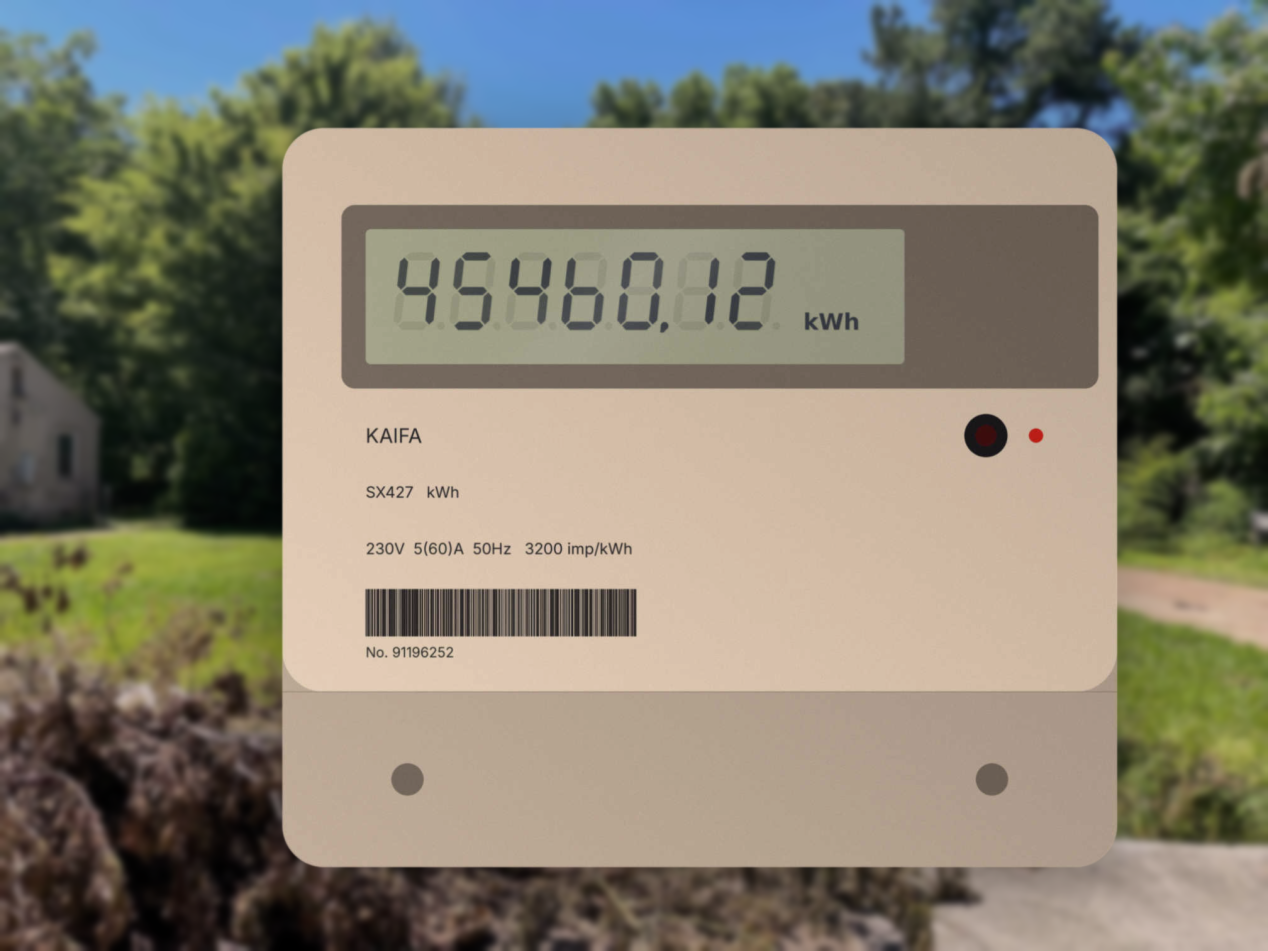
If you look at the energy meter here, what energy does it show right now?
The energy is 45460.12 kWh
